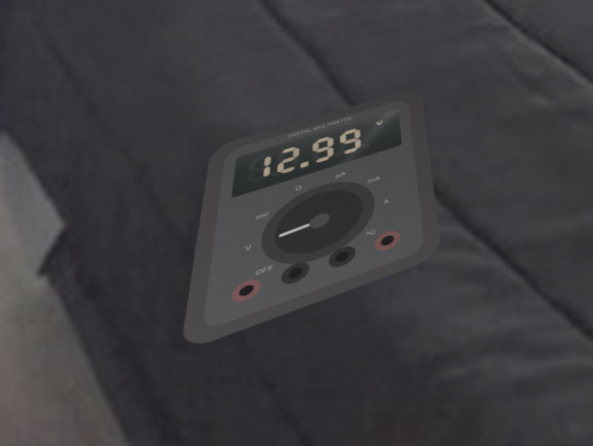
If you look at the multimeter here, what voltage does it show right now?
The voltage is 12.99 V
